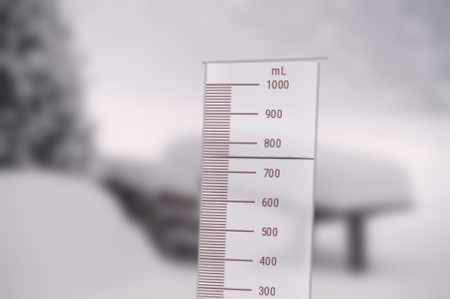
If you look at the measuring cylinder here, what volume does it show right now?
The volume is 750 mL
